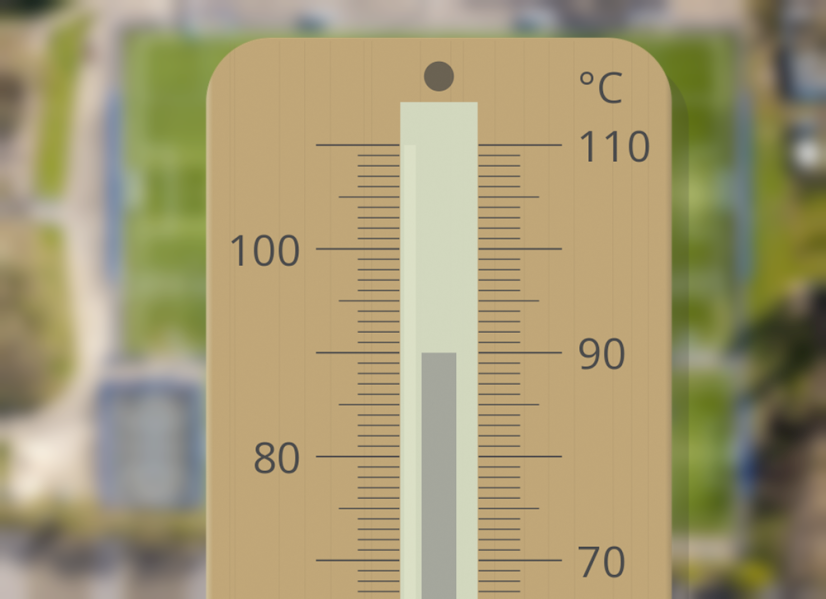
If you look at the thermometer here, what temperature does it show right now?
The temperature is 90 °C
